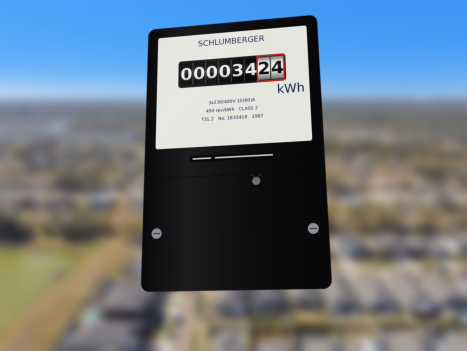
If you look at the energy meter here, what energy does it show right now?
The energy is 34.24 kWh
